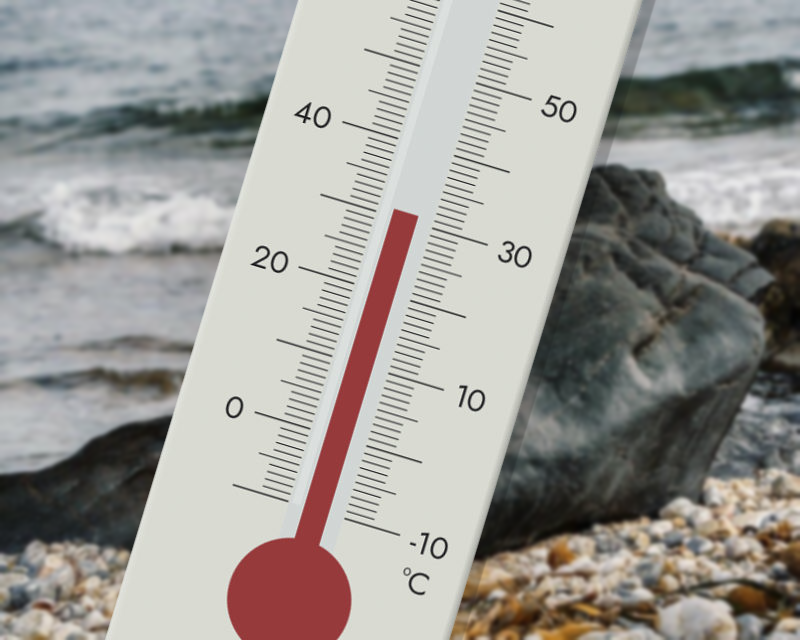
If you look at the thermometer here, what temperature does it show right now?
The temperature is 31 °C
